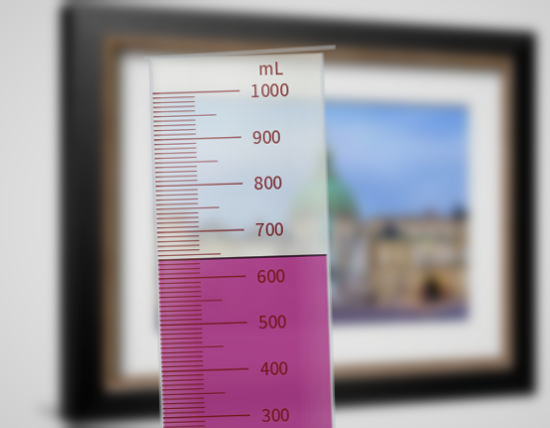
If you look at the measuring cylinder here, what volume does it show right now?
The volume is 640 mL
